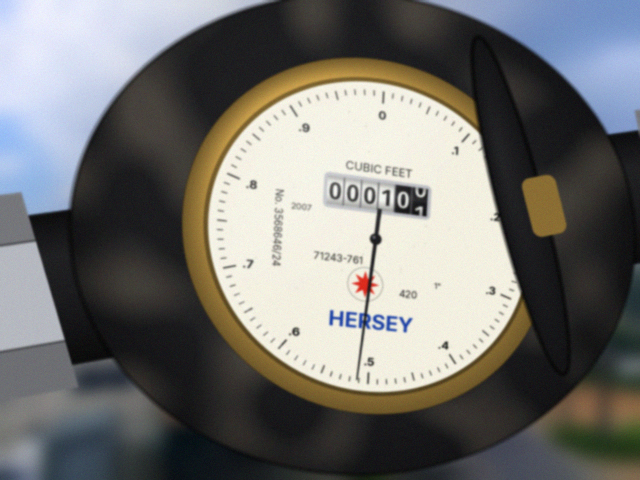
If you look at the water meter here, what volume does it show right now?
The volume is 100.51 ft³
